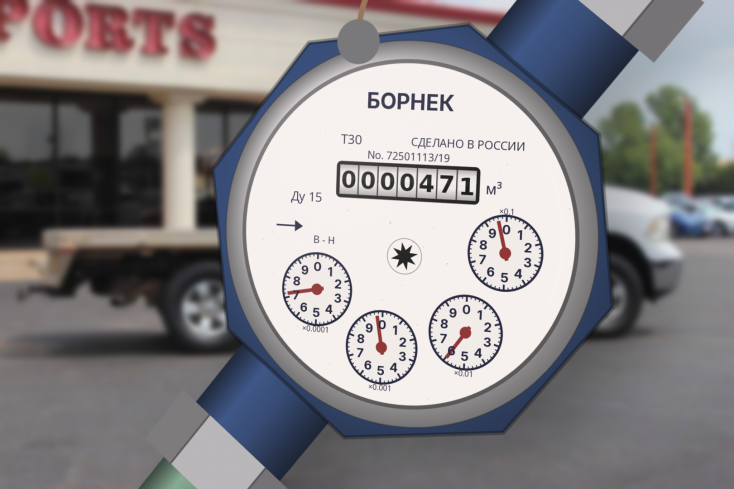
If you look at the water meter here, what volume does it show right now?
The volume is 470.9597 m³
